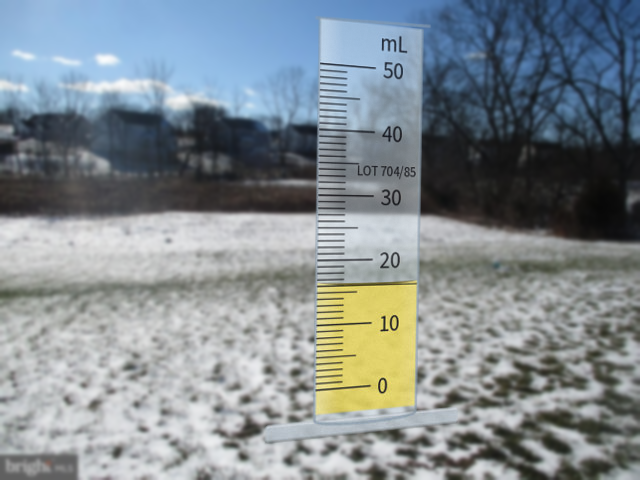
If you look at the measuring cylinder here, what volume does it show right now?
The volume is 16 mL
